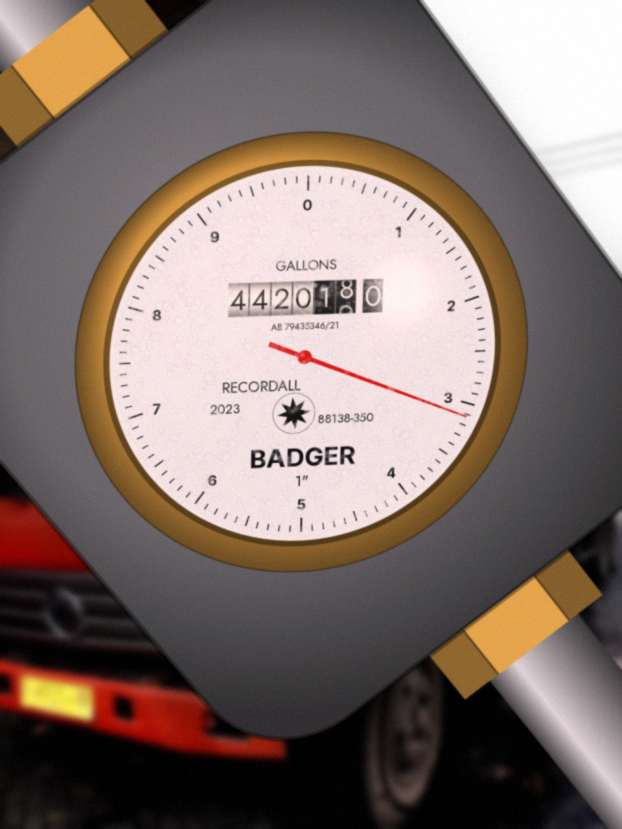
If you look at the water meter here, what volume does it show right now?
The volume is 4420183.1 gal
